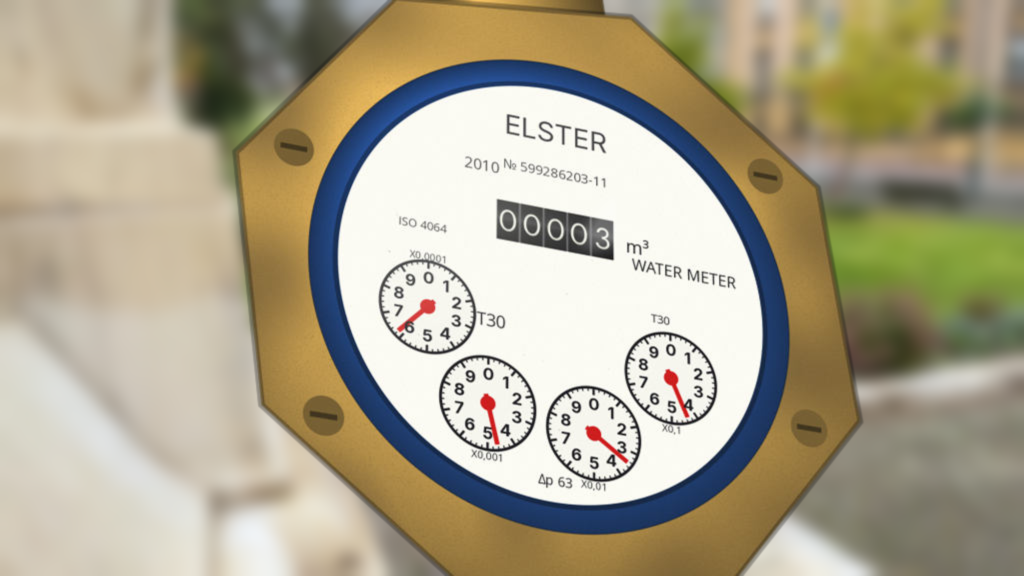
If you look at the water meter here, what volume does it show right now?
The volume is 3.4346 m³
